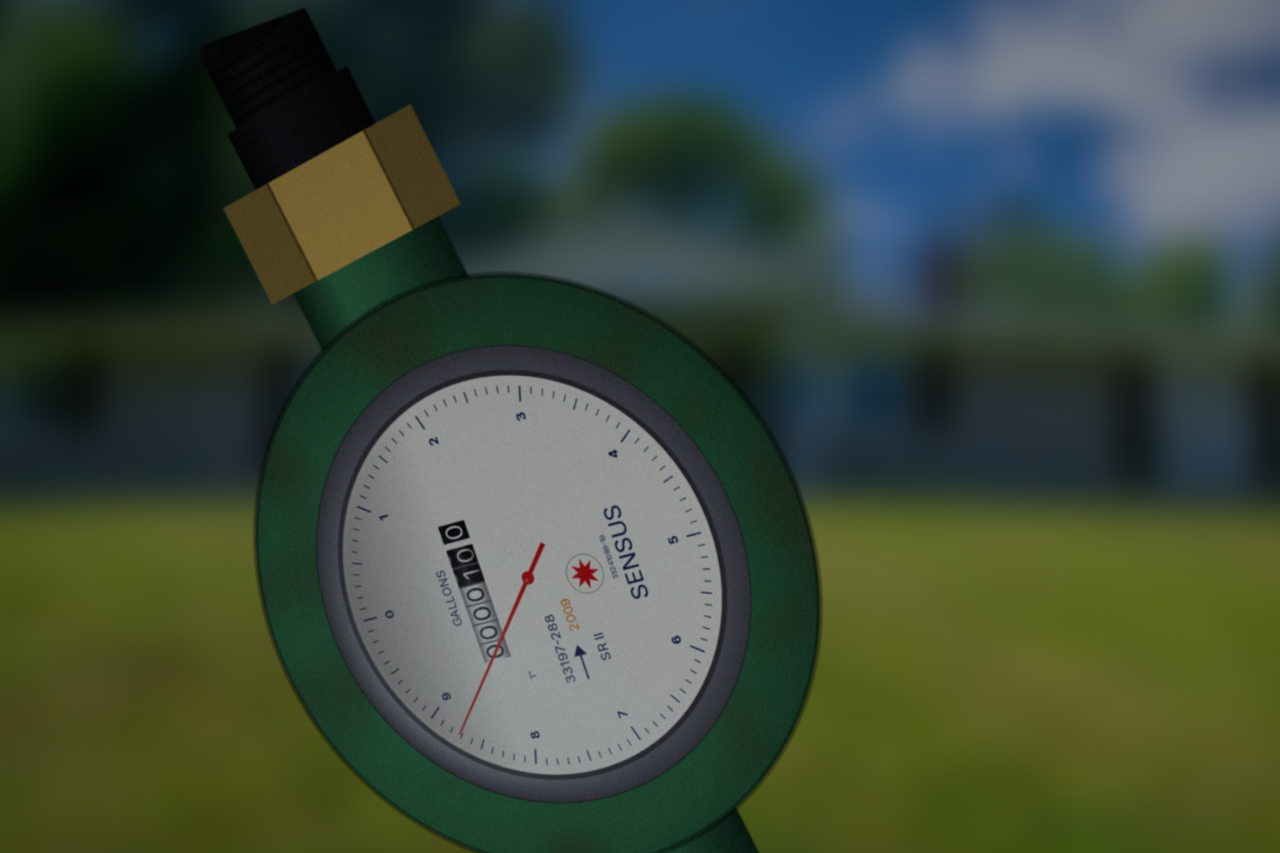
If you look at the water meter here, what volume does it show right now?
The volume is 98.7 gal
